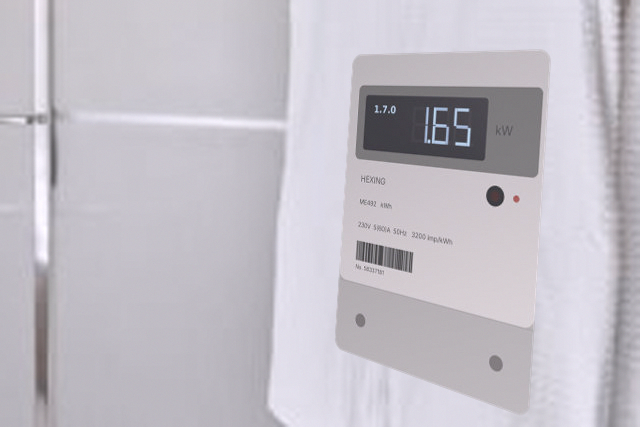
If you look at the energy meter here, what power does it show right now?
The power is 1.65 kW
